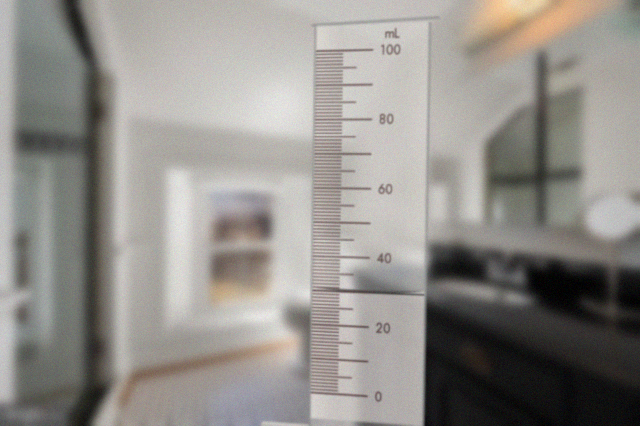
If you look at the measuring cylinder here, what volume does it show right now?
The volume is 30 mL
